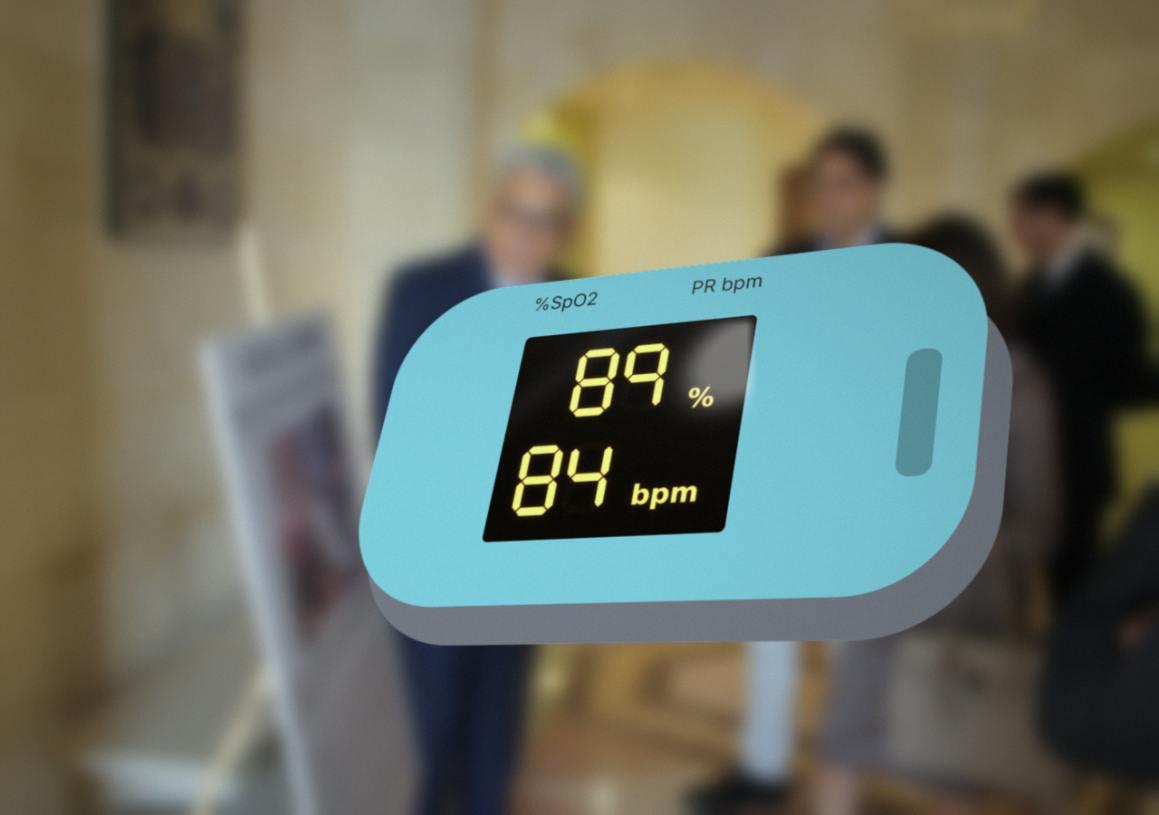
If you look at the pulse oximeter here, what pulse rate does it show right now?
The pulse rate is 84 bpm
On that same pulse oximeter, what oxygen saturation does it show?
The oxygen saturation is 89 %
